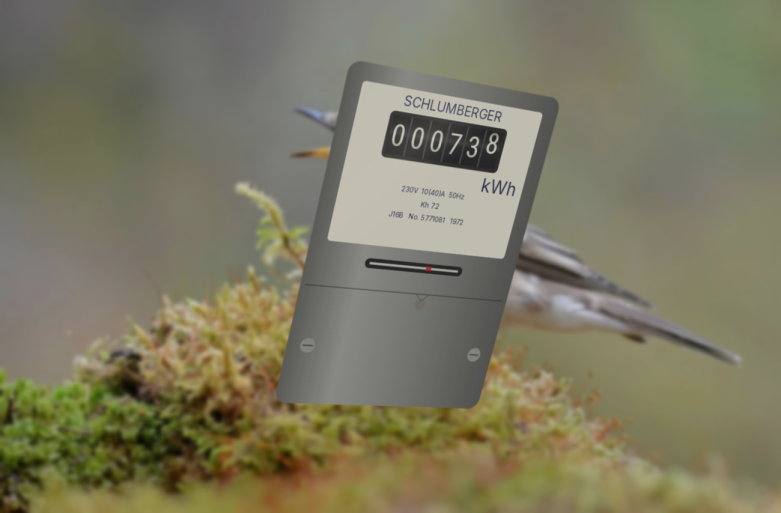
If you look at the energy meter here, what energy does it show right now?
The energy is 738 kWh
